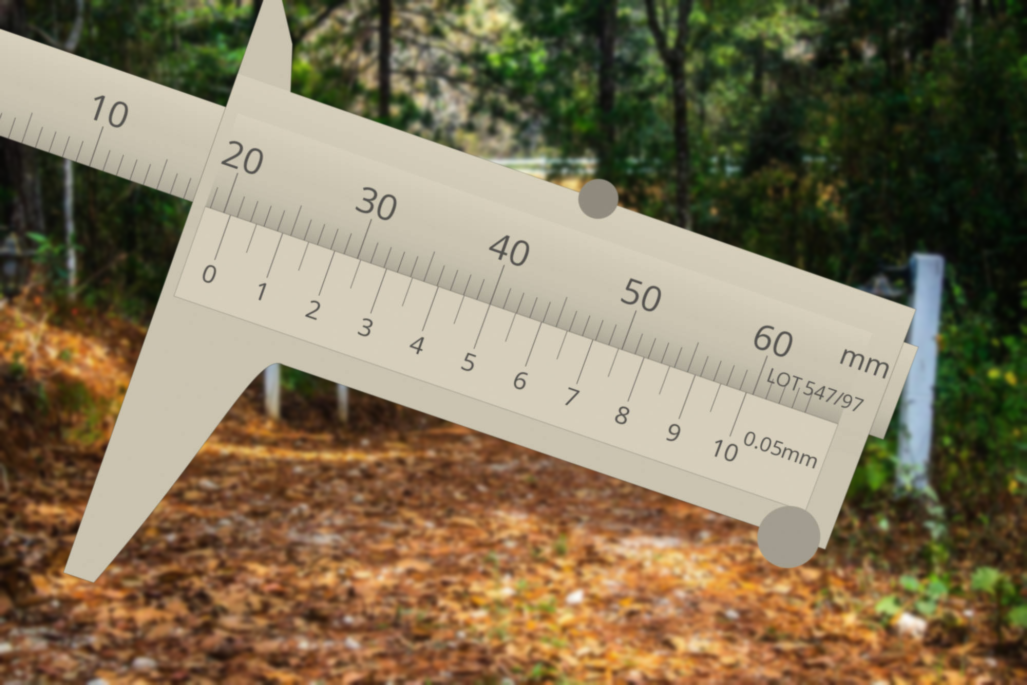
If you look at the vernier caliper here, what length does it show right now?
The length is 20.5 mm
